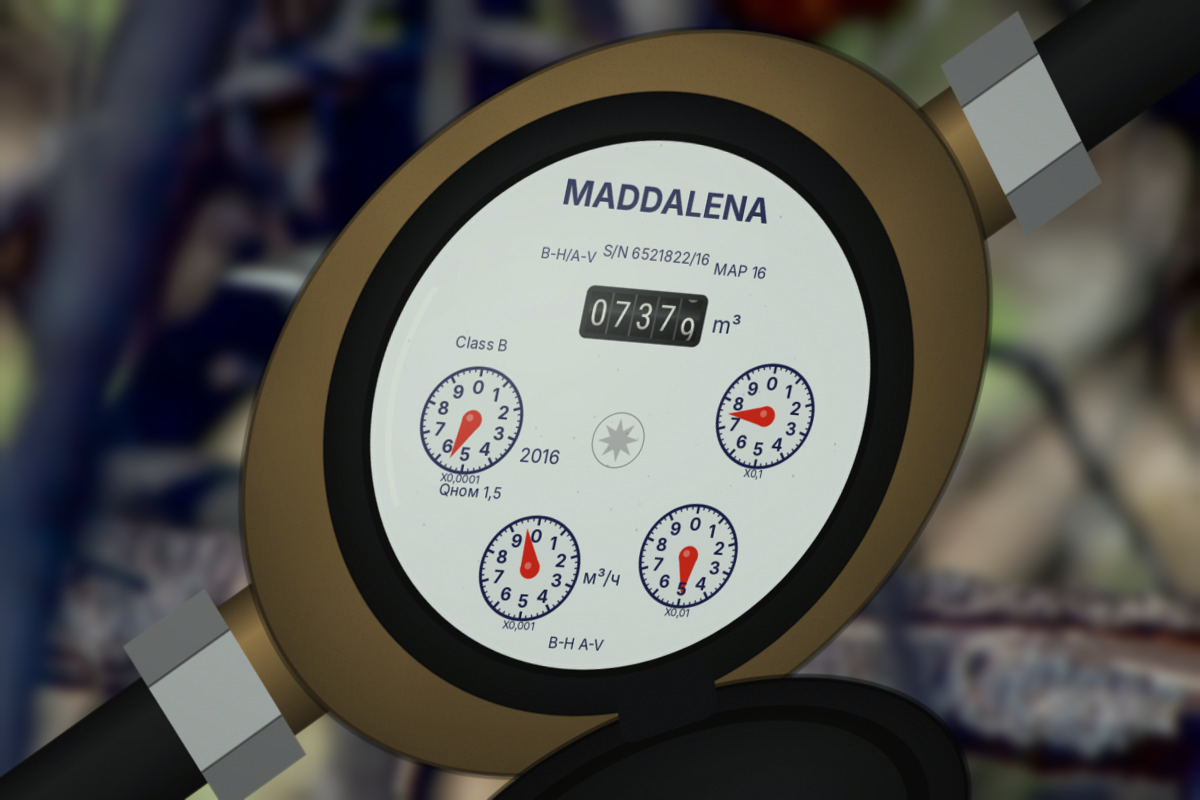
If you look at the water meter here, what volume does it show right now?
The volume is 7378.7495 m³
